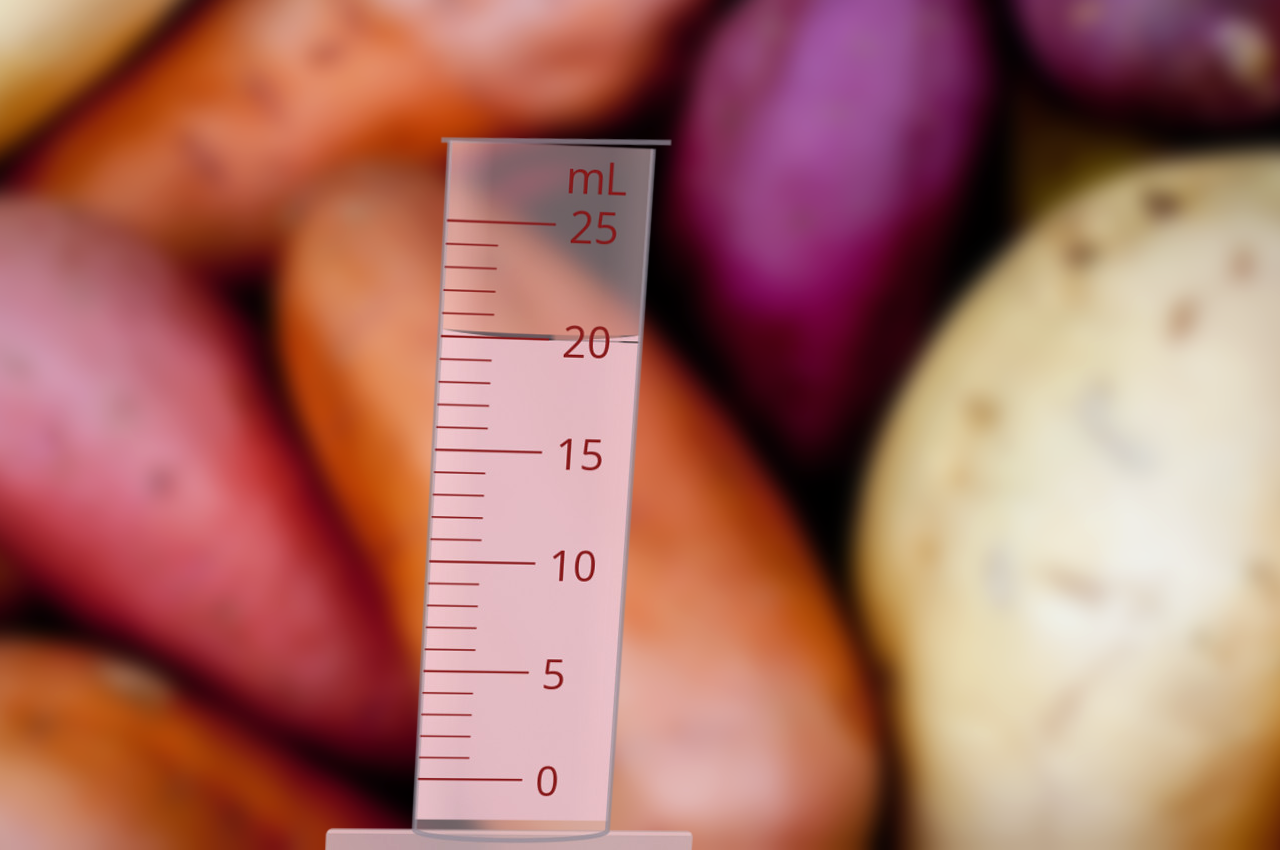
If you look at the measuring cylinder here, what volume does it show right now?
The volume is 20 mL
